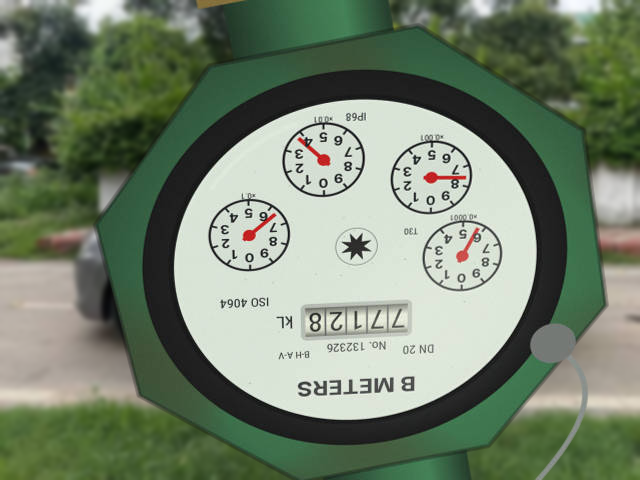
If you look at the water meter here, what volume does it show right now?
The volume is 77128.6375 kL
